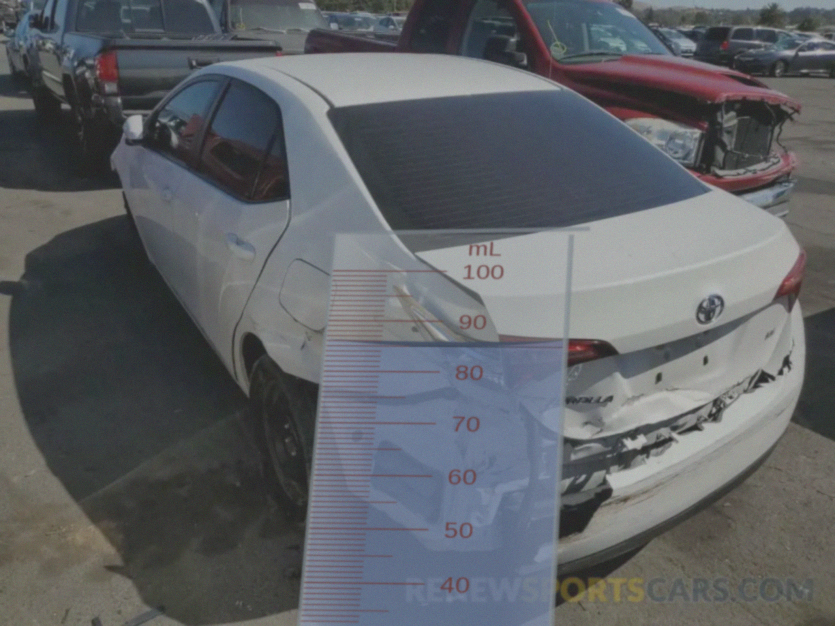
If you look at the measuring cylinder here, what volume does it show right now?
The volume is 85 mL
